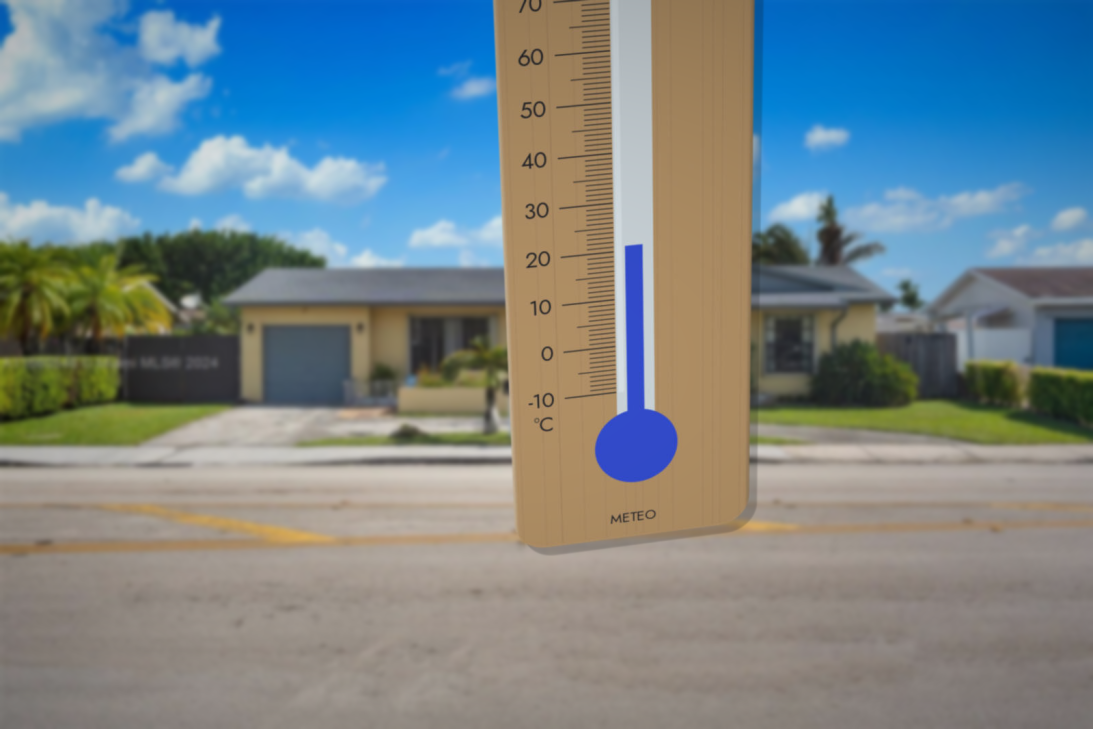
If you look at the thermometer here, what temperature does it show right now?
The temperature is 21 °C
